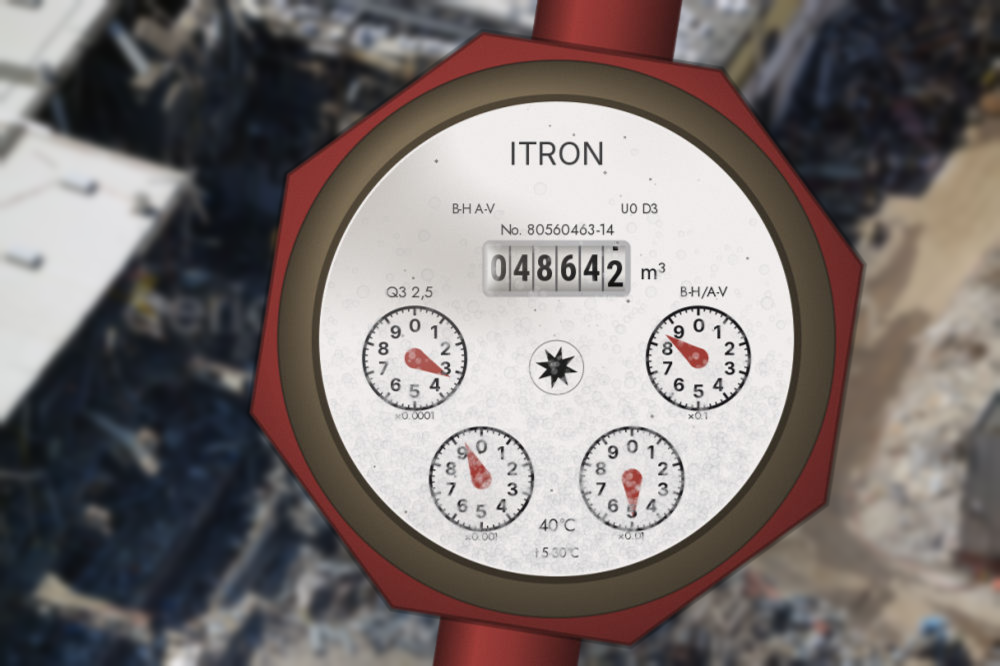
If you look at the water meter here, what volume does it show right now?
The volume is 48641.8493 m³
